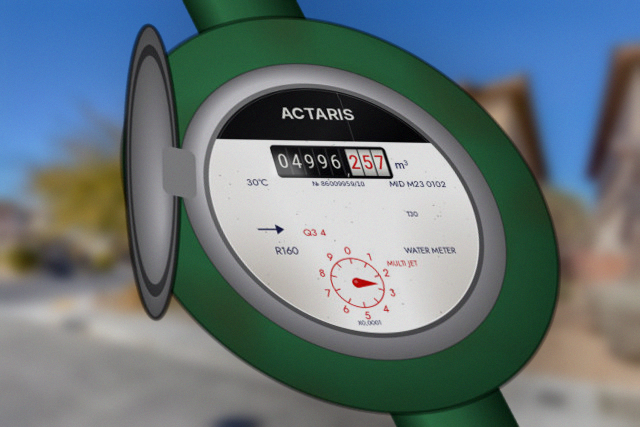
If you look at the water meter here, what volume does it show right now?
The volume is 4996.2572 m³
